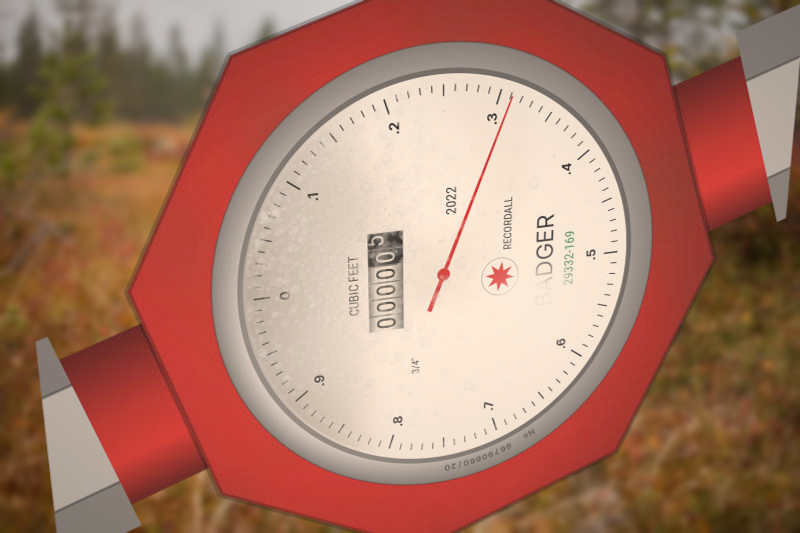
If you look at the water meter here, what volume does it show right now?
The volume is 5.31 ft³
